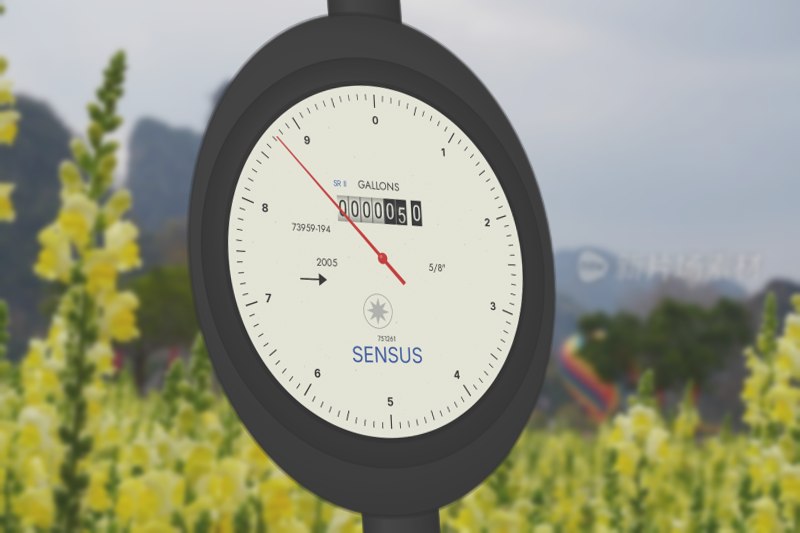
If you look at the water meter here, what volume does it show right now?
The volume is 48.7 gal
